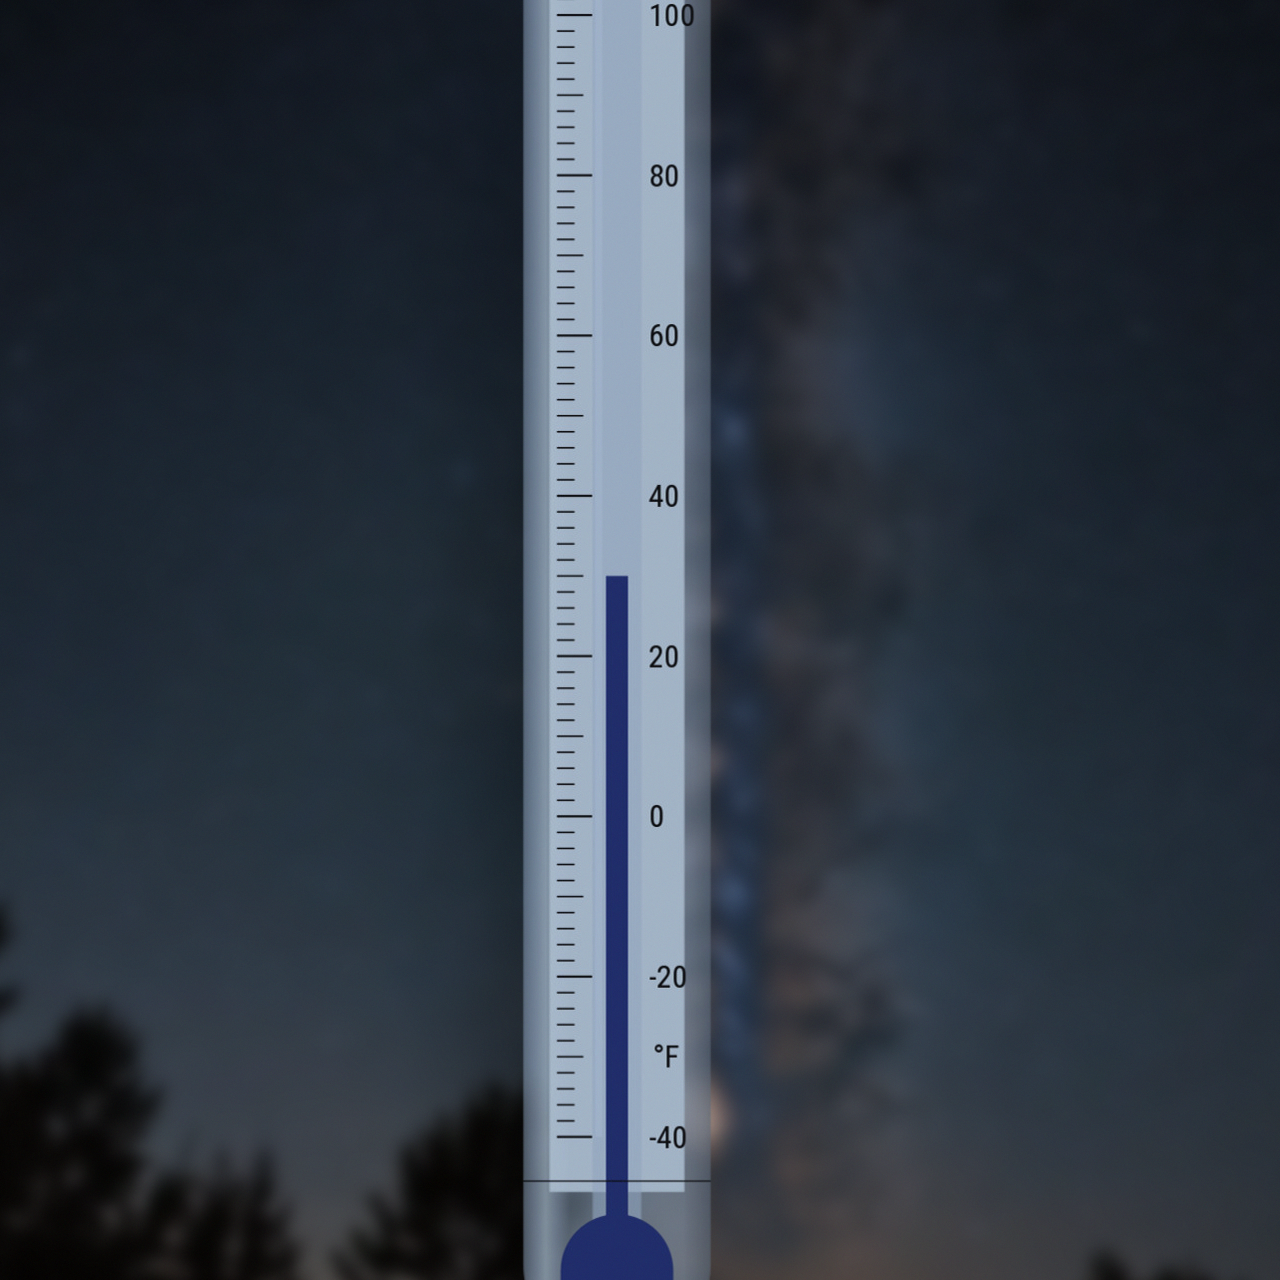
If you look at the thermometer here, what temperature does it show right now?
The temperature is 30 °F
